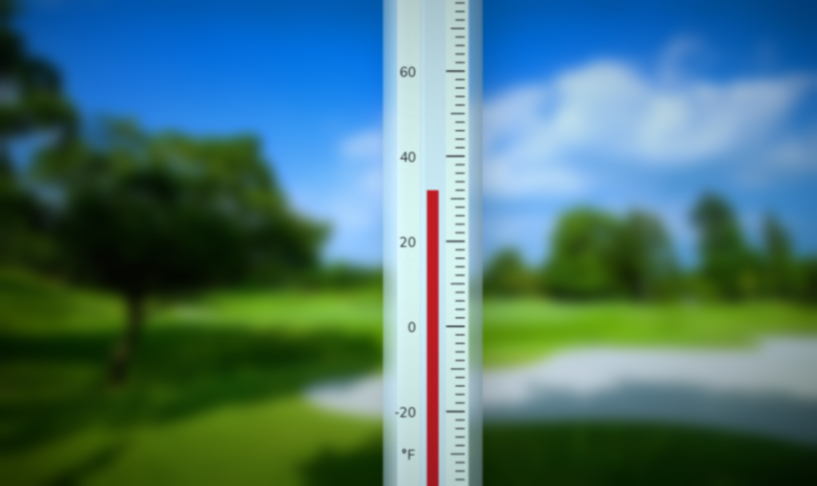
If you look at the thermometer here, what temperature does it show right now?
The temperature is 32 °F
